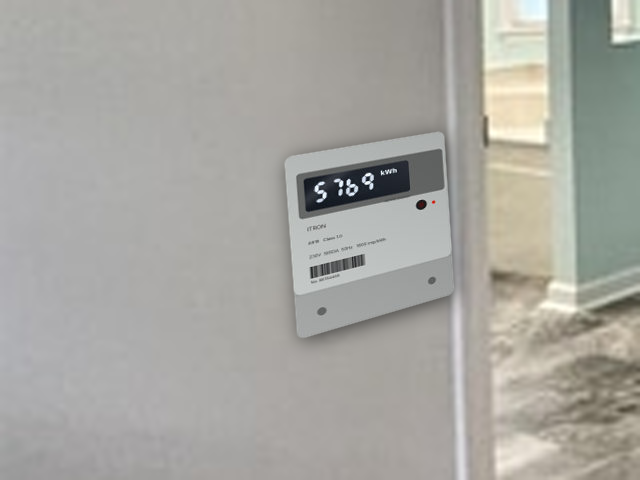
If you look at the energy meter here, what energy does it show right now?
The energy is 5769 kWh
